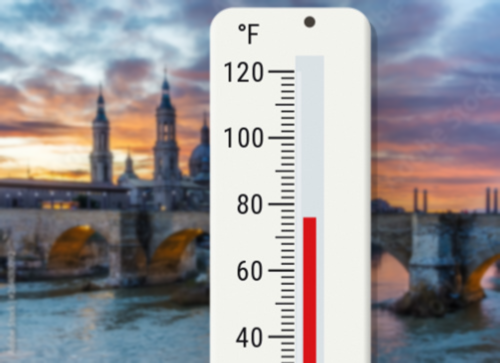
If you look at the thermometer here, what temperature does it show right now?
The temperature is 76 °F
